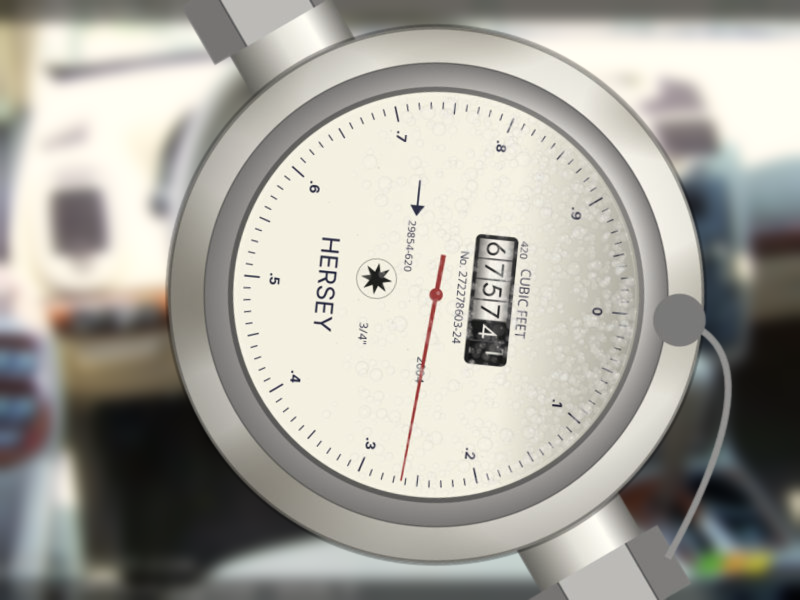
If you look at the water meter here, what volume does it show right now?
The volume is 675741.26 ft³
